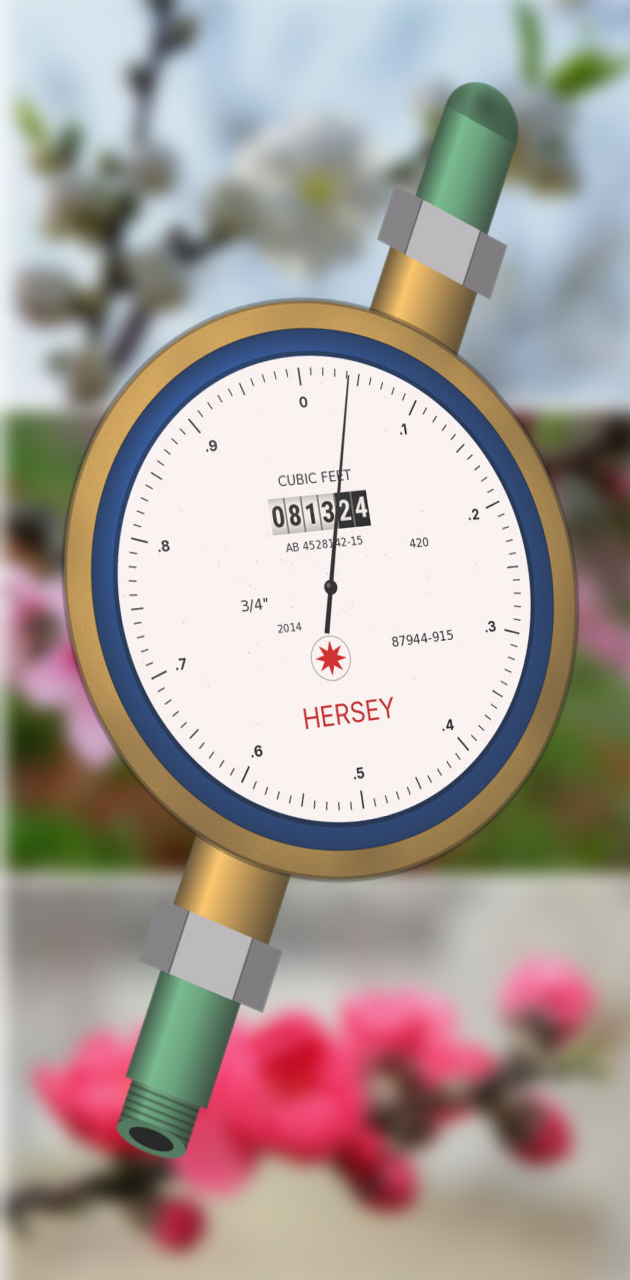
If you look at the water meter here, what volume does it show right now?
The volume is 81324.04 ft³
